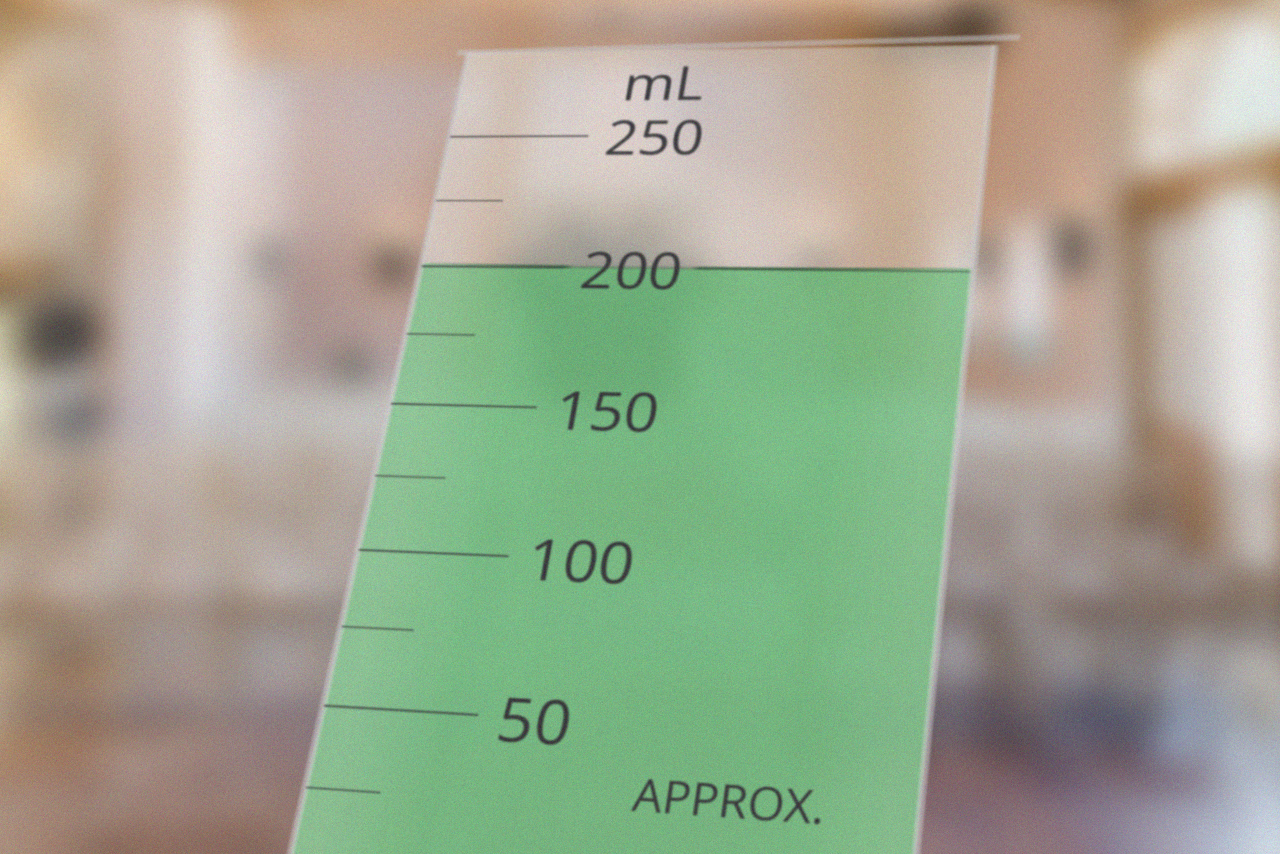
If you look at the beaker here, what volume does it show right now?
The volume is 200 mL
